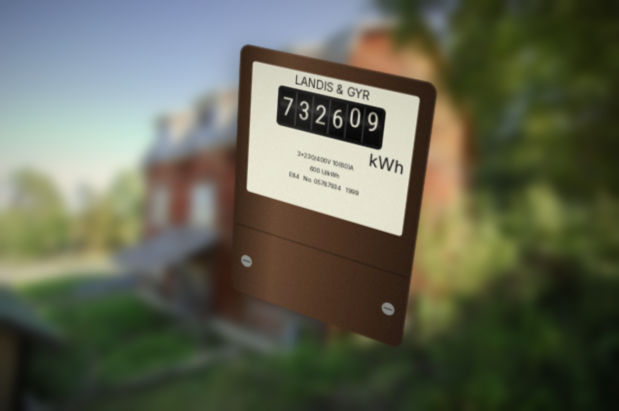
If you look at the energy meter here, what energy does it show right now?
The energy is 732609 kWh
